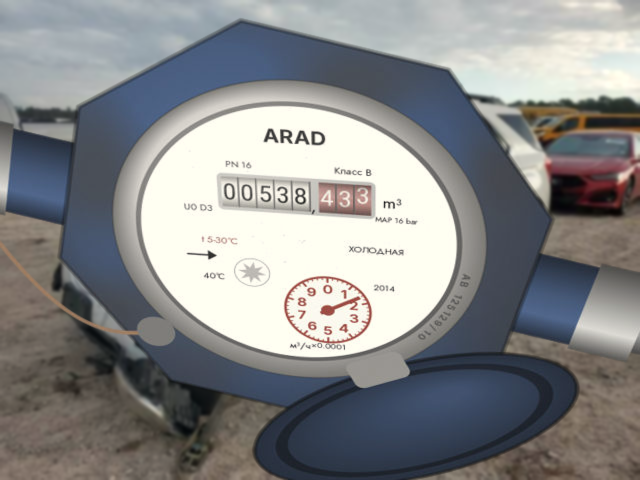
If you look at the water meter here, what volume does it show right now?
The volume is 538.4331 m³
